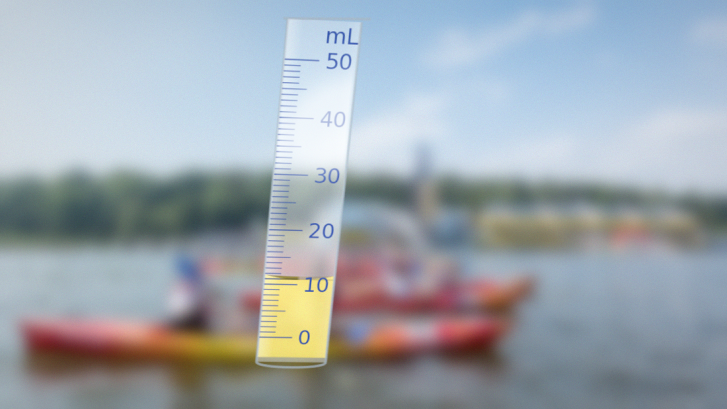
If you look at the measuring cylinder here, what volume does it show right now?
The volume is 11 mL
